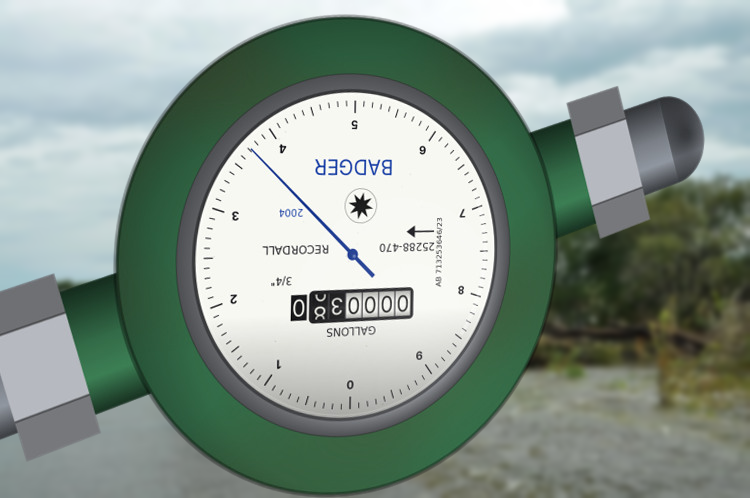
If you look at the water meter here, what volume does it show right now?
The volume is 383.7 gal
